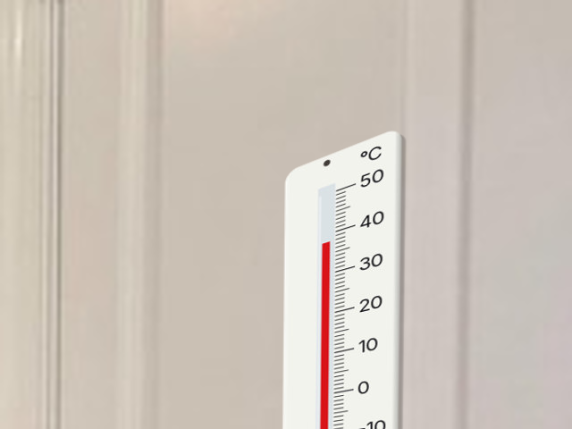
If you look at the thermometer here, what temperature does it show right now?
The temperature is 38 °C
